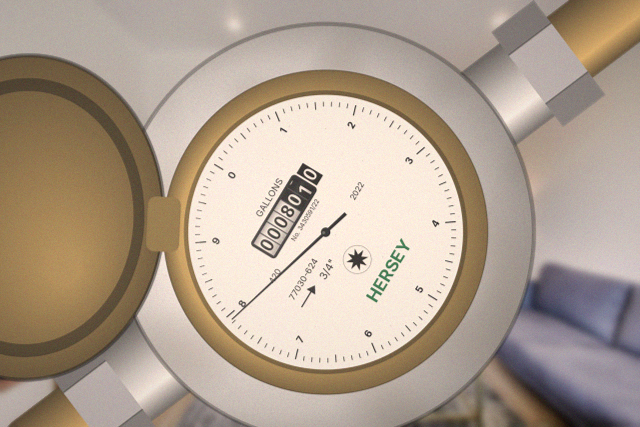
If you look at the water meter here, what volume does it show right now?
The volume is 8007.9 gal
